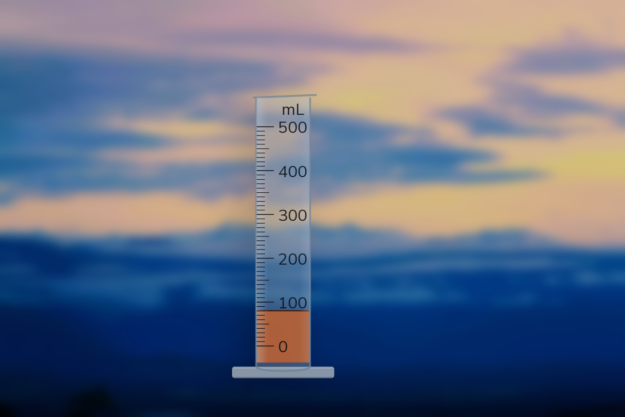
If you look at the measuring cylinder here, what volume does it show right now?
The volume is 80 mL
